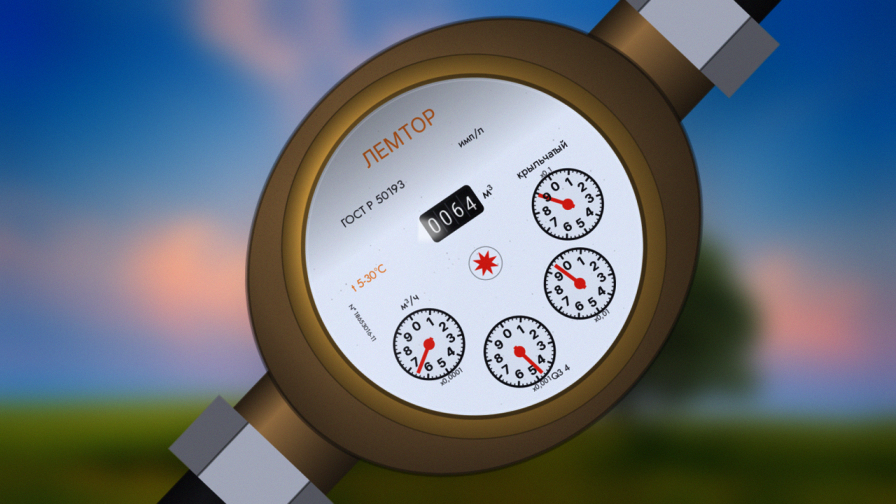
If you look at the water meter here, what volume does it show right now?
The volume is 63.8946 m³
